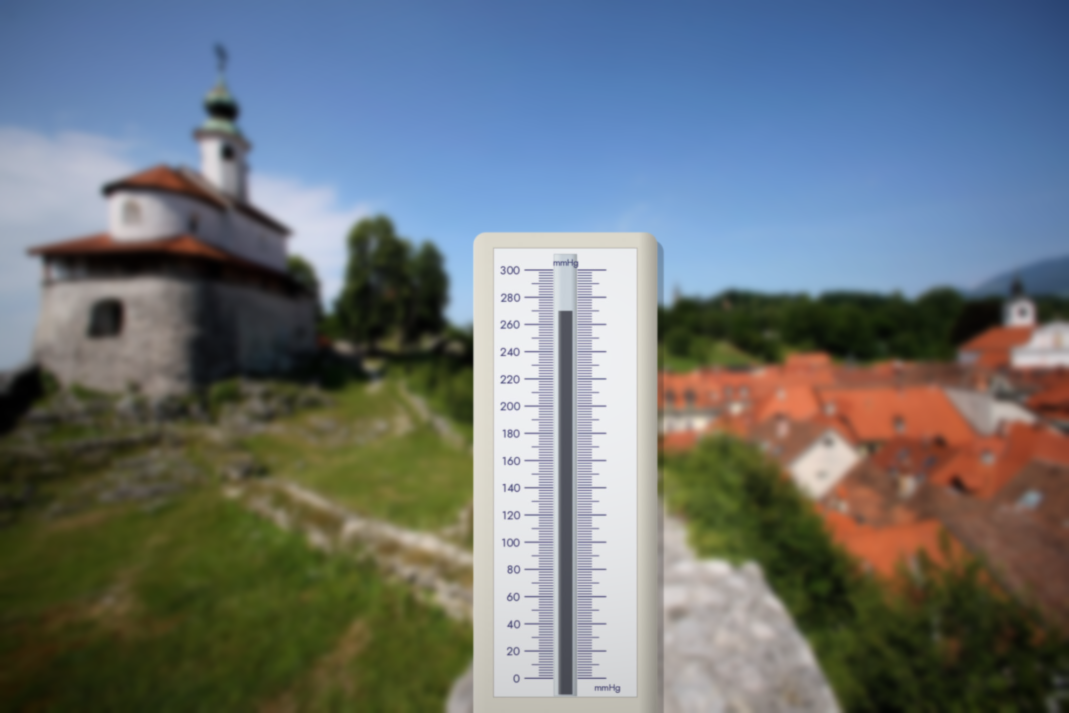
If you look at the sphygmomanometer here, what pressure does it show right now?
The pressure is 270 mmHg
